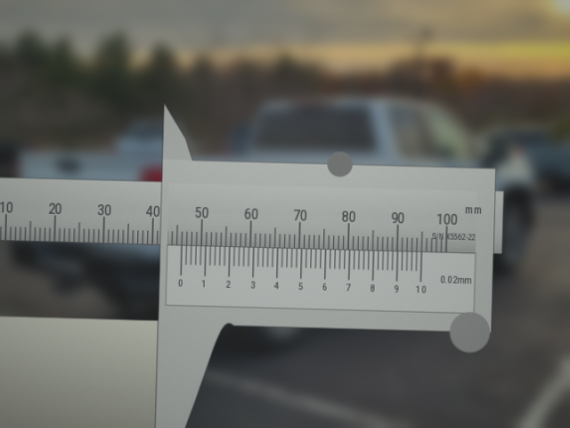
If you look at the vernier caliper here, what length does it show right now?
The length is 46.0 mm
